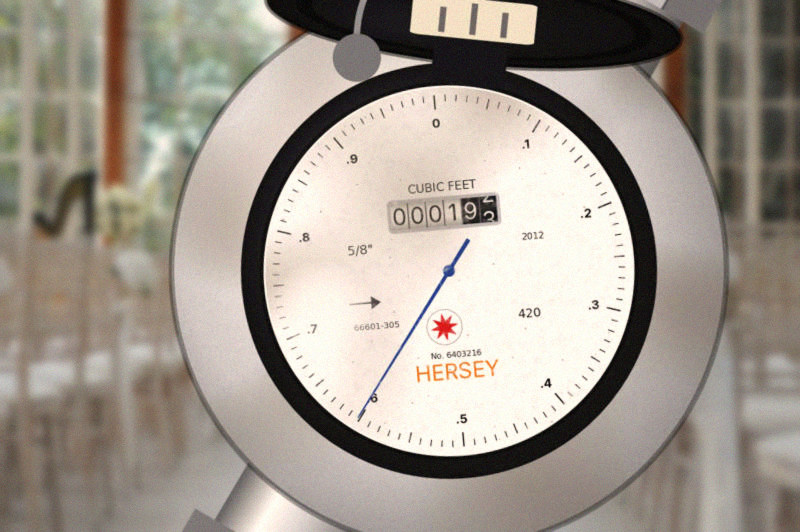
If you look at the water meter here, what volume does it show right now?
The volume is 192.60 ft³
